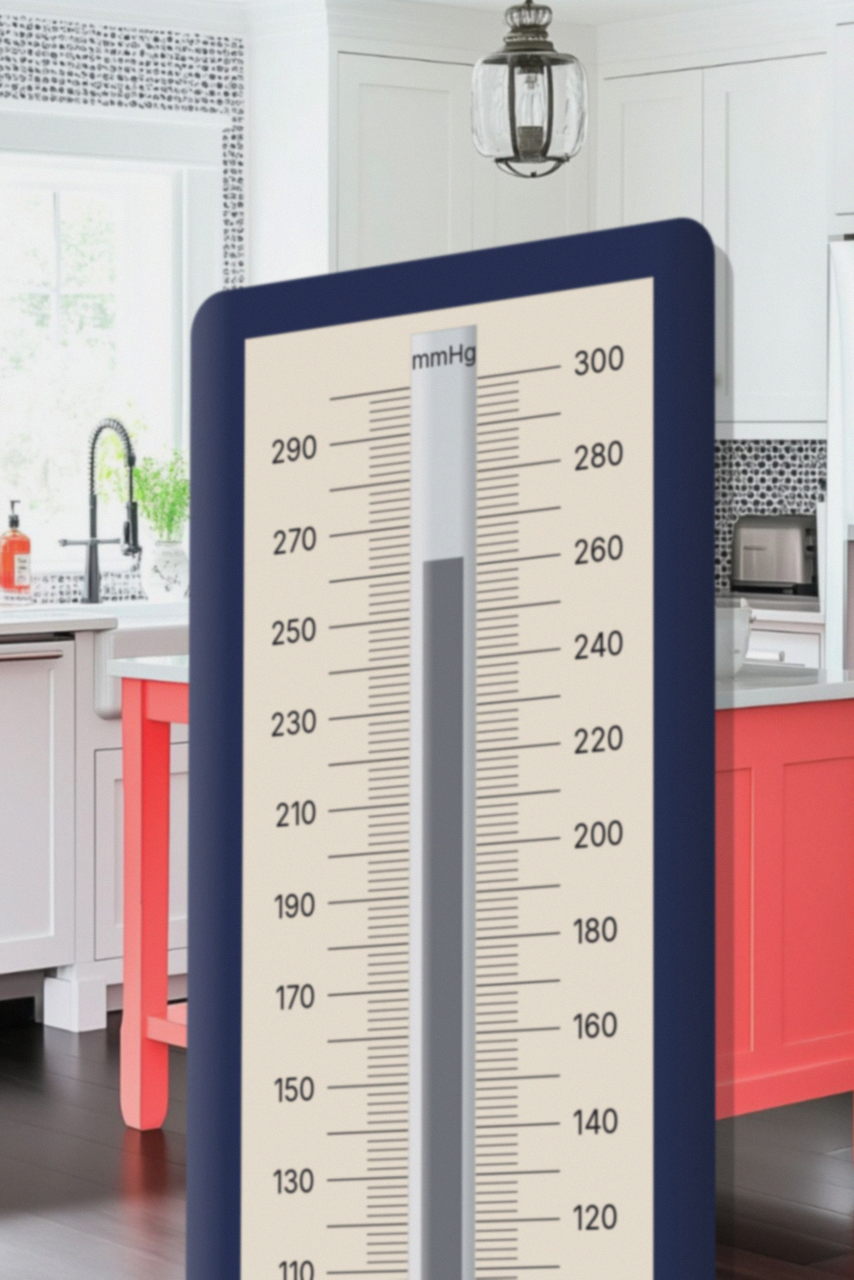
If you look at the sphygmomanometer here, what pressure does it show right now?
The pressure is 262 mmHg
